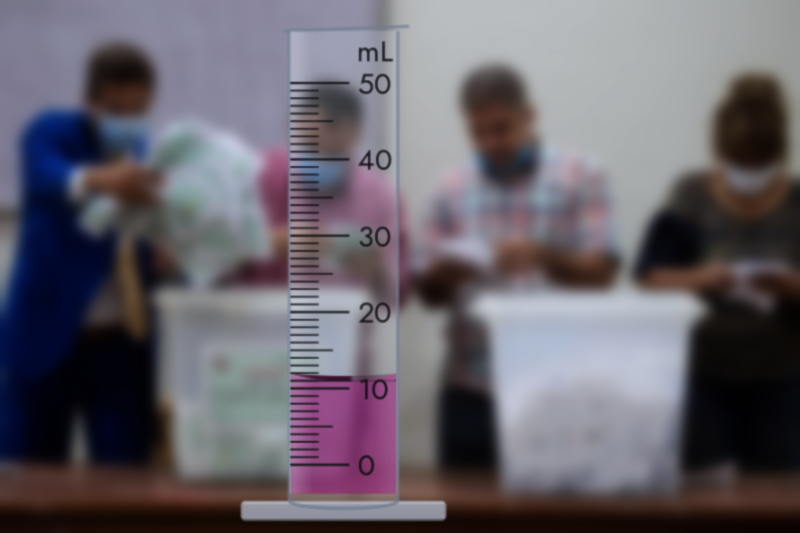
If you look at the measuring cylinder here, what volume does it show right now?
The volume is 11 mL
